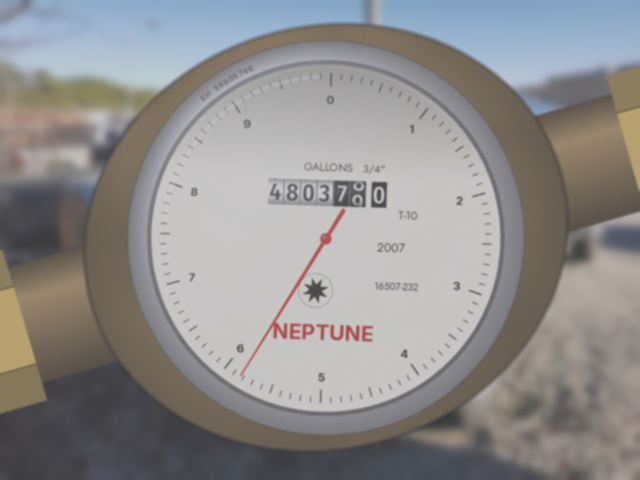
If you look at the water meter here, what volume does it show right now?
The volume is 4803785.8 gal
